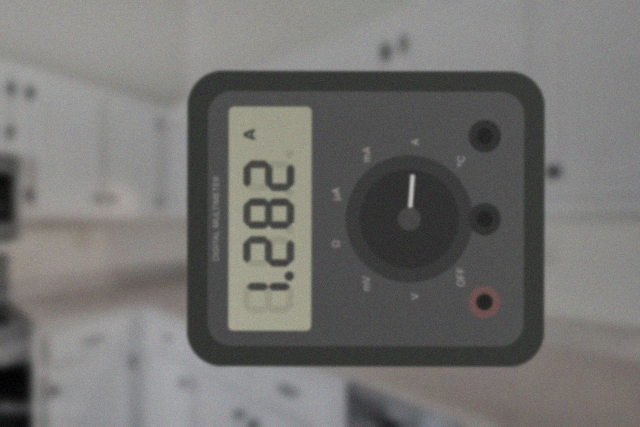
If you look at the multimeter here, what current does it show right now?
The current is 1.282 A
